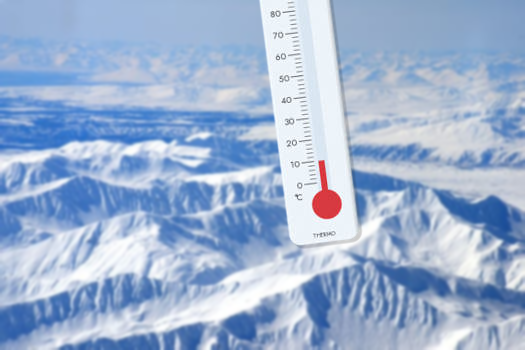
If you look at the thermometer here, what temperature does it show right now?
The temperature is 10 °C
